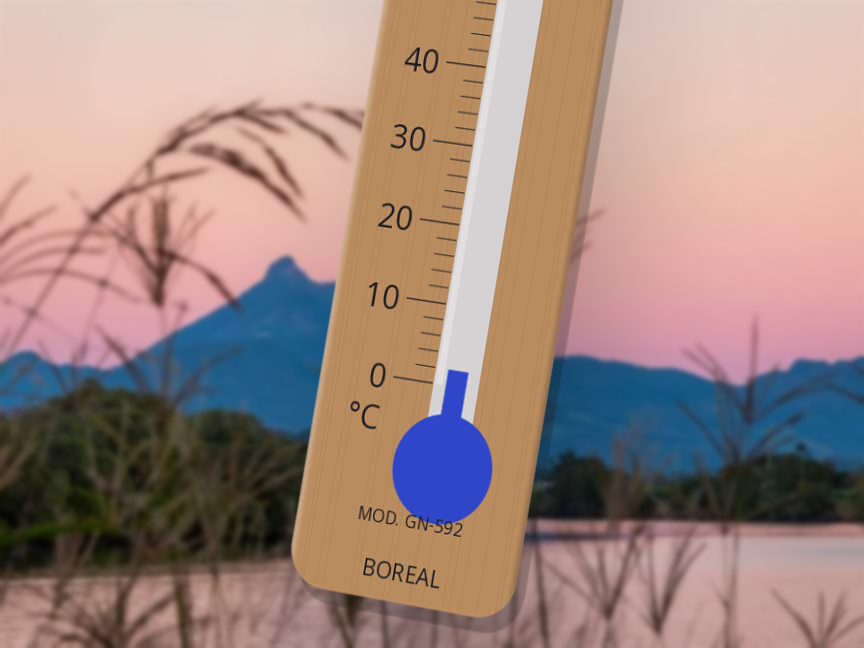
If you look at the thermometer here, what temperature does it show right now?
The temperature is 2 °C
